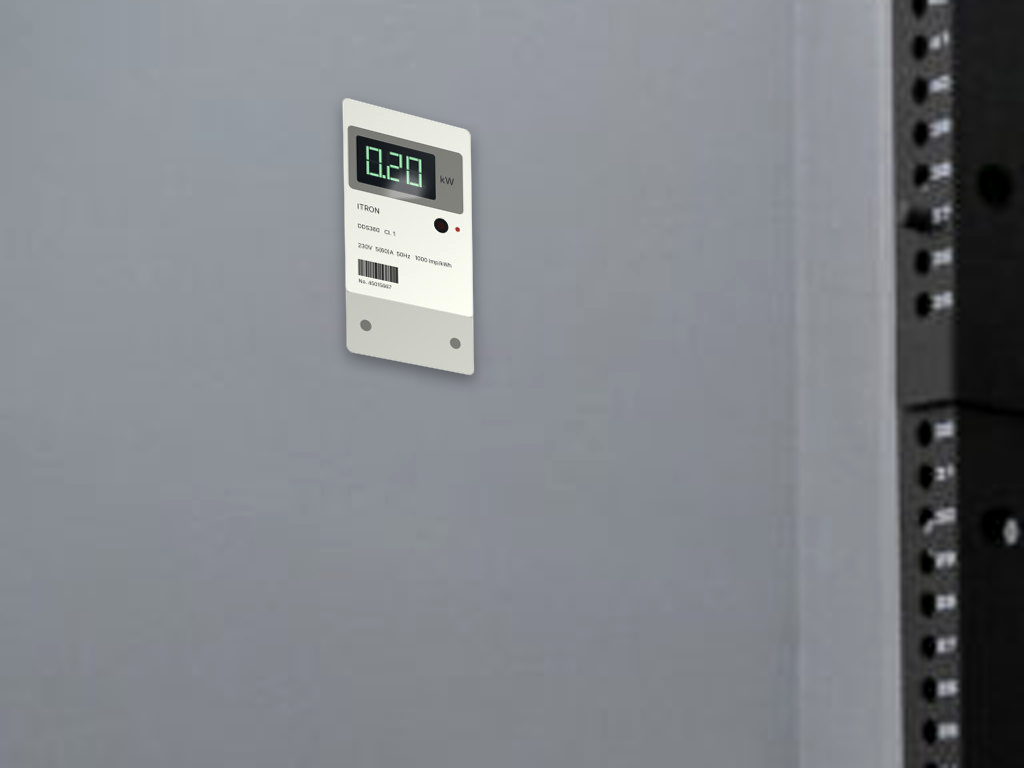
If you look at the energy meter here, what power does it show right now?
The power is 0.20 kW
